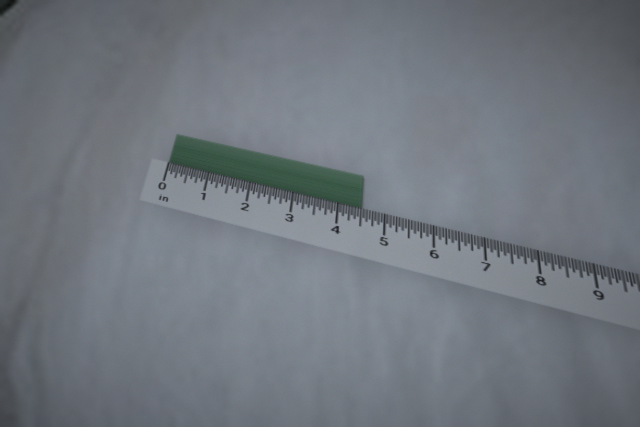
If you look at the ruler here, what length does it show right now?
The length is 4.5 in
